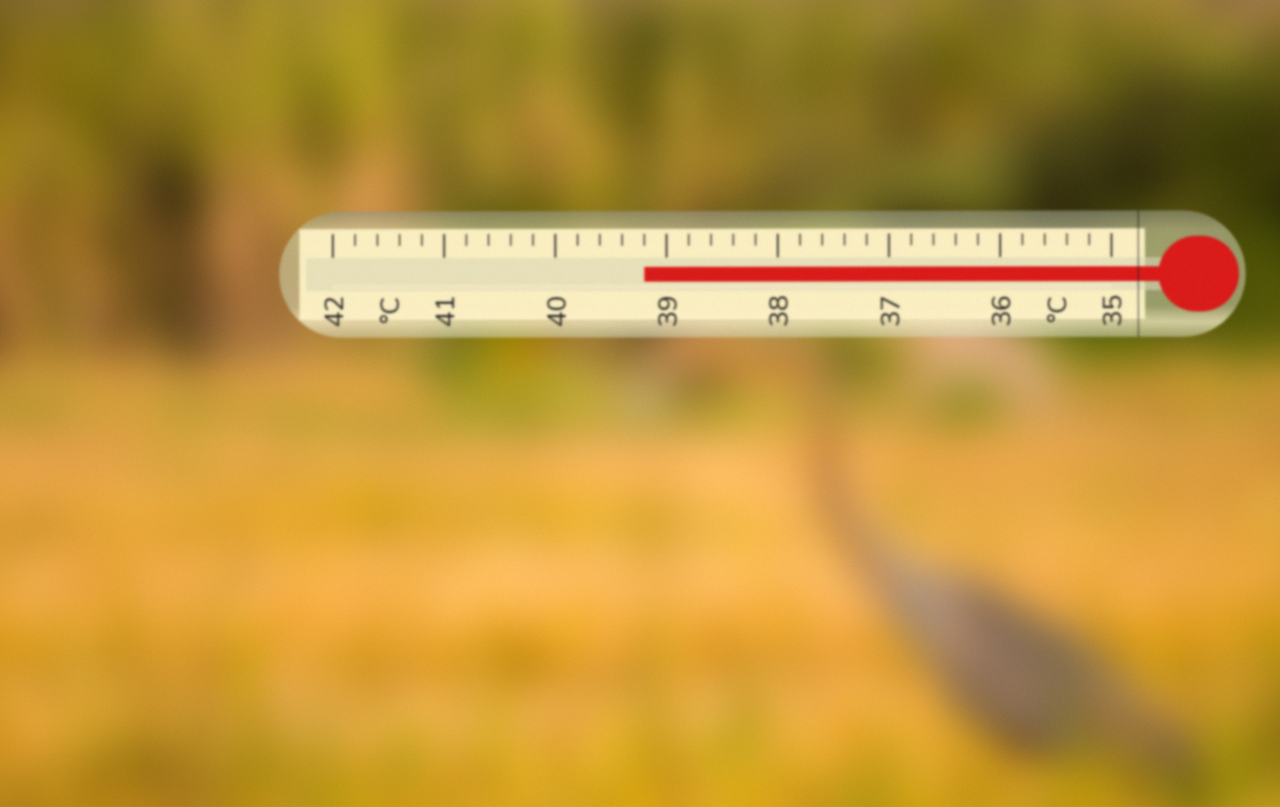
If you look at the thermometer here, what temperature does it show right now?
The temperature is 39.2 °C
